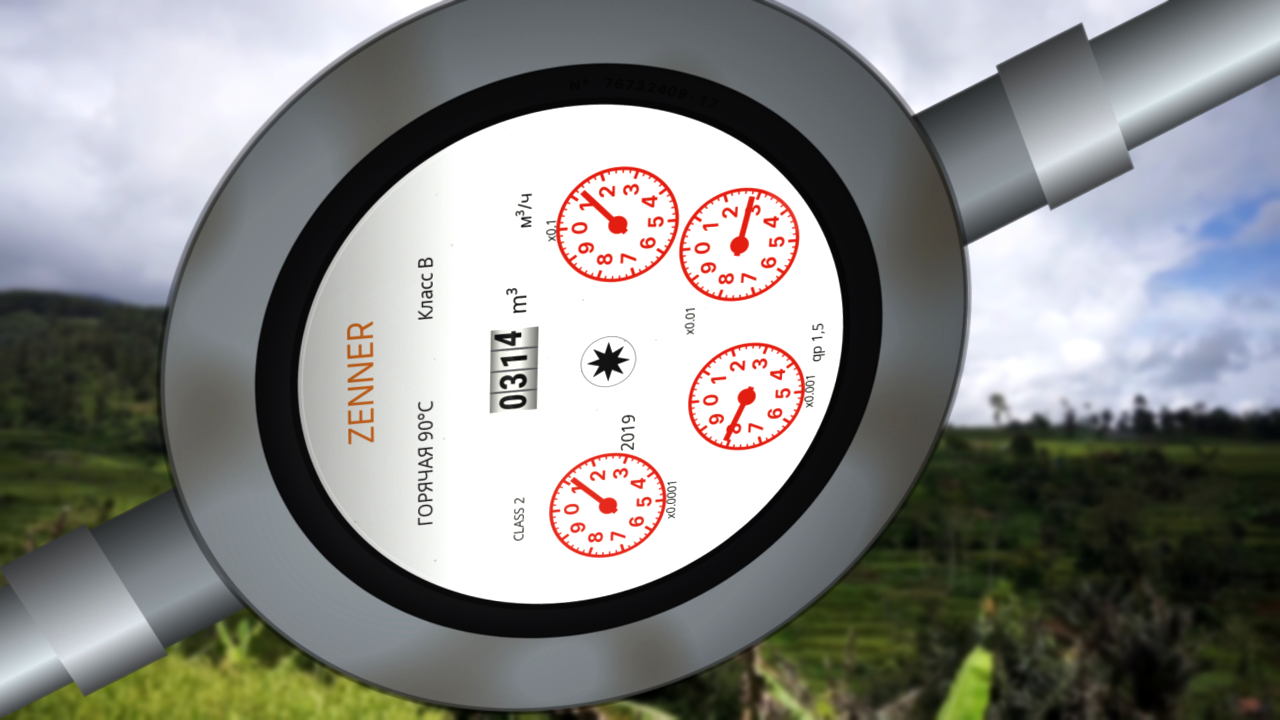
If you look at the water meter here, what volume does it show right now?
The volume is 314.1281 m³
